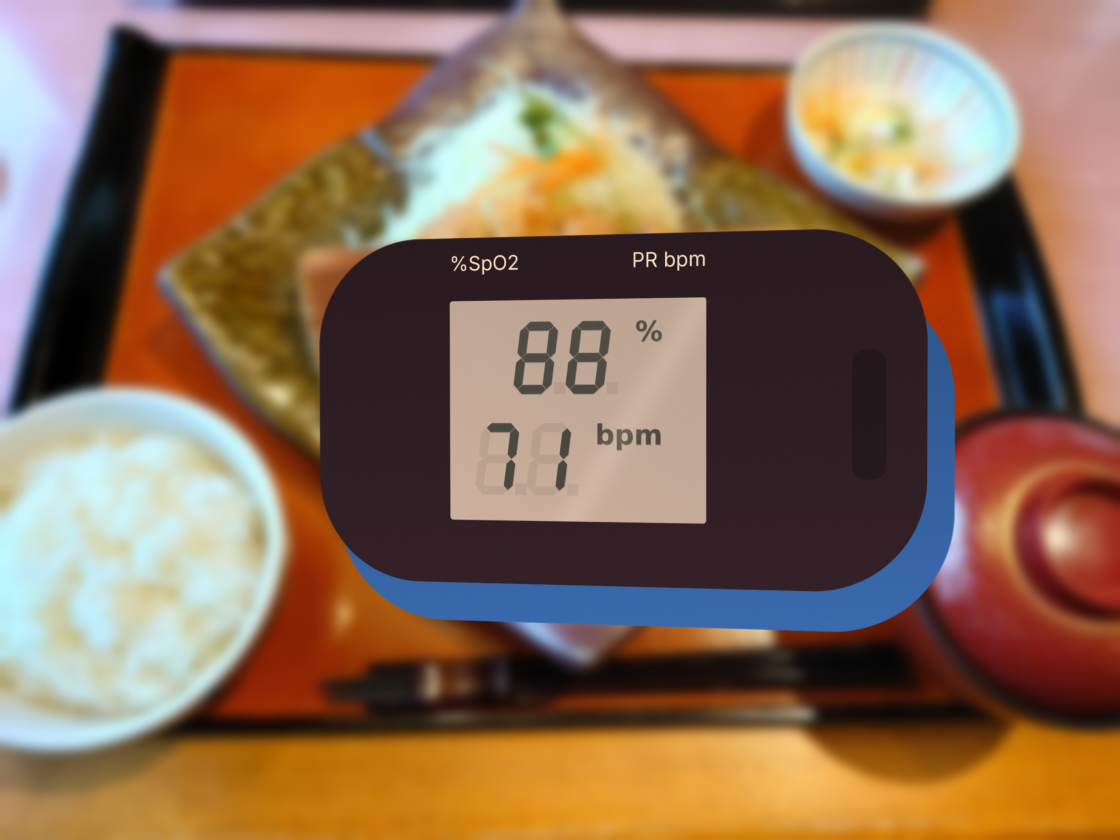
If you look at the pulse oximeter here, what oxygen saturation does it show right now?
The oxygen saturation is 88 %
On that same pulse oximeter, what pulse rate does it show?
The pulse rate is 71 bpm
